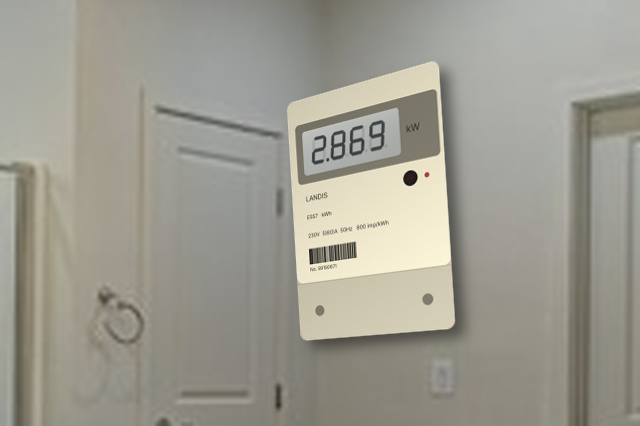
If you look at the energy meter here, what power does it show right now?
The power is 2.869 kW
